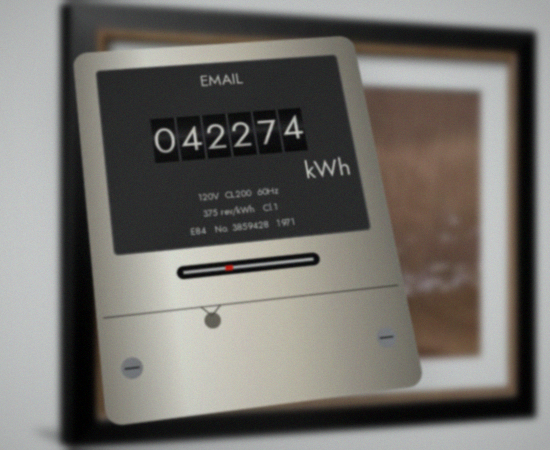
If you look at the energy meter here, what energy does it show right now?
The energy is 42274 kWh
